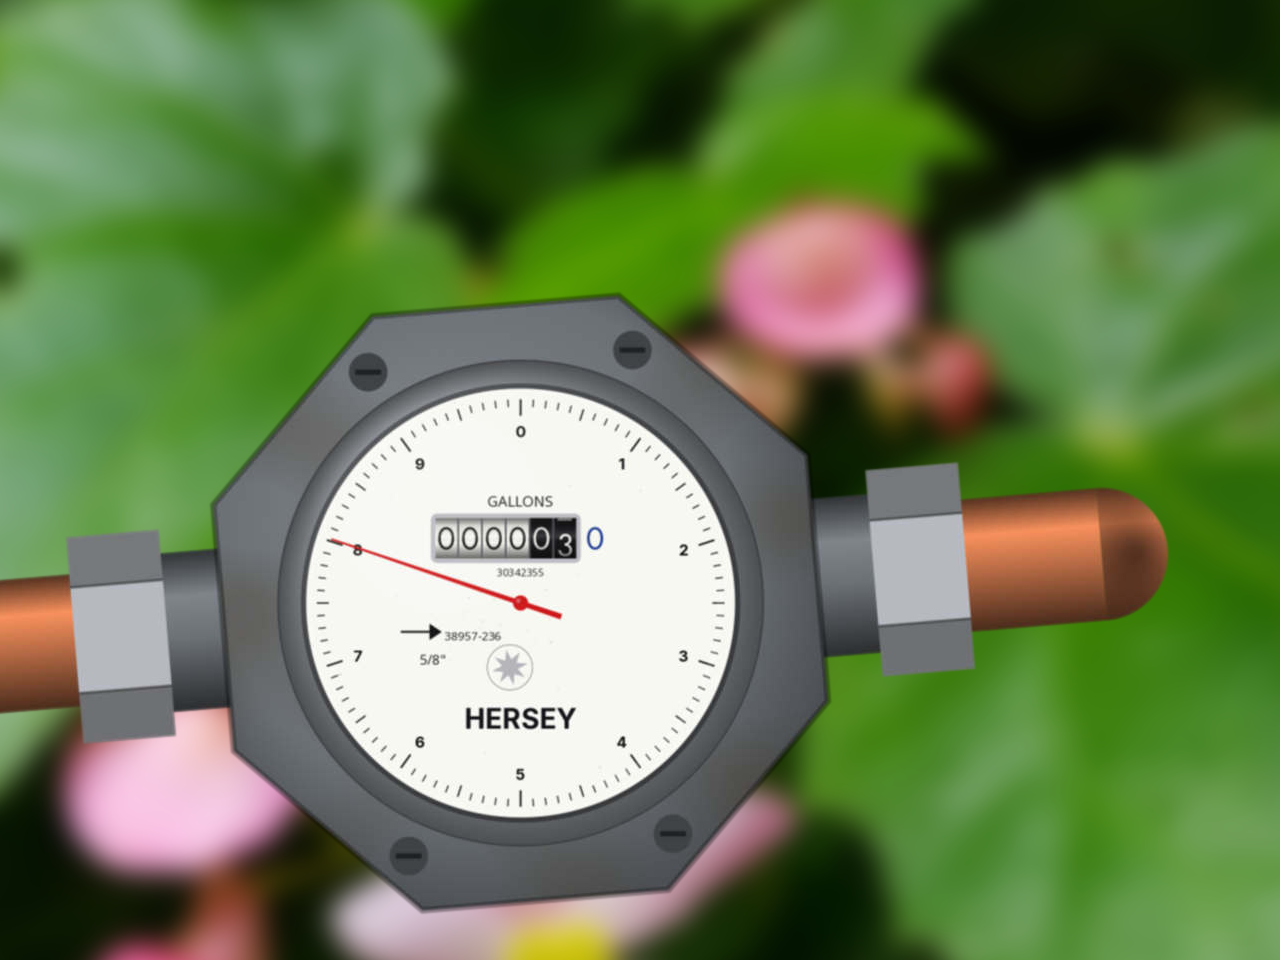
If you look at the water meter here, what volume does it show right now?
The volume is 28.0 gal
